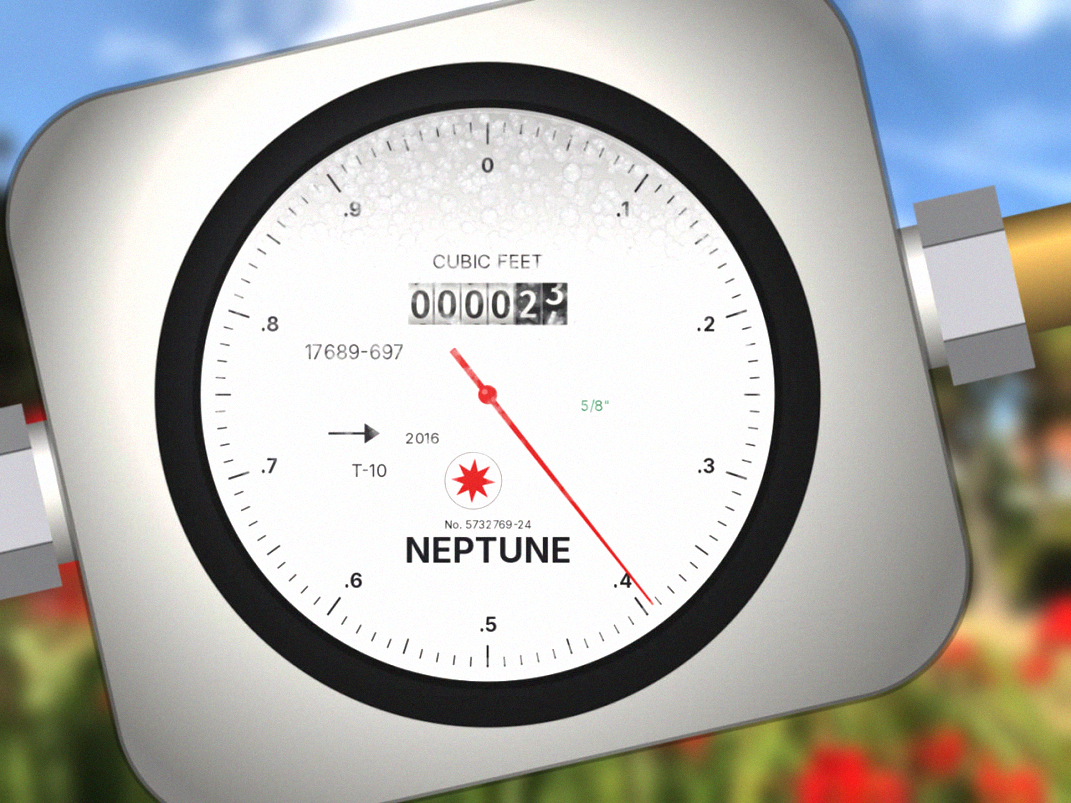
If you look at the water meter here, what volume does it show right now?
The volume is 23.39 ft³
